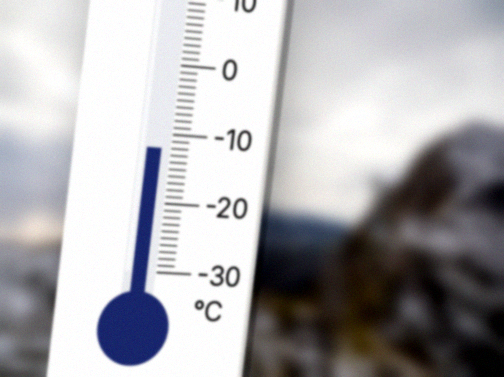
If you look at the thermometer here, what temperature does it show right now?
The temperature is -12 °C
